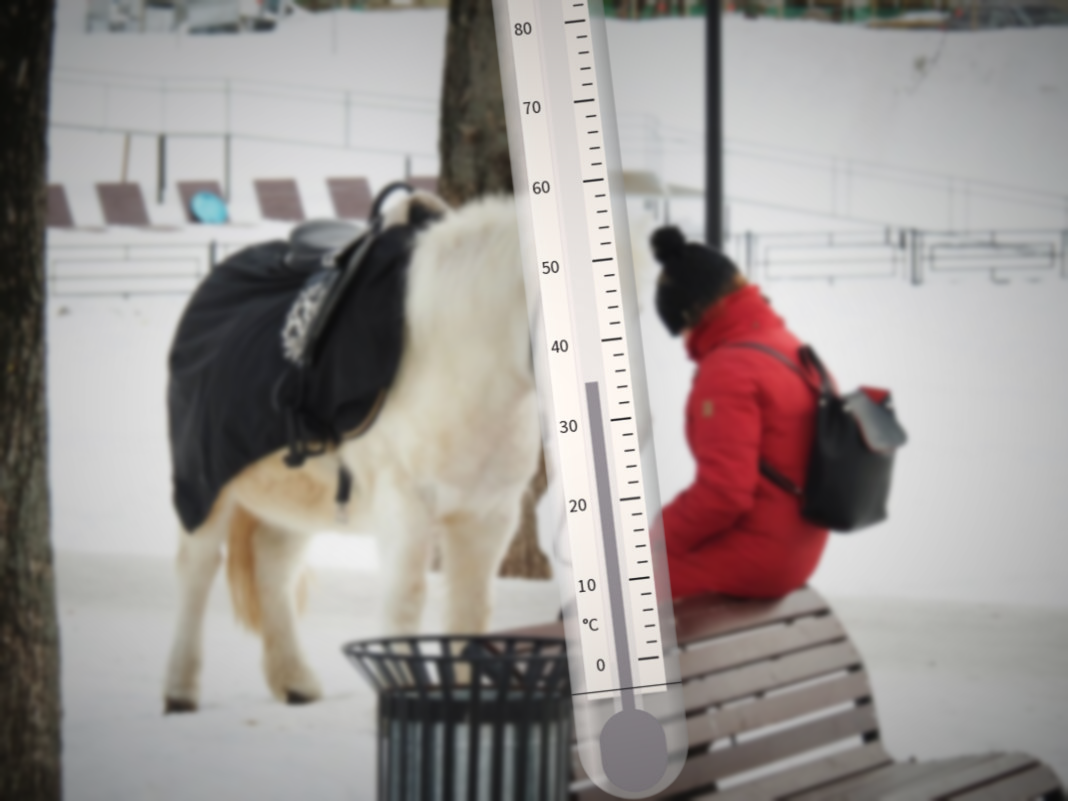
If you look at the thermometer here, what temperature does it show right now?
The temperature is 35 °C
